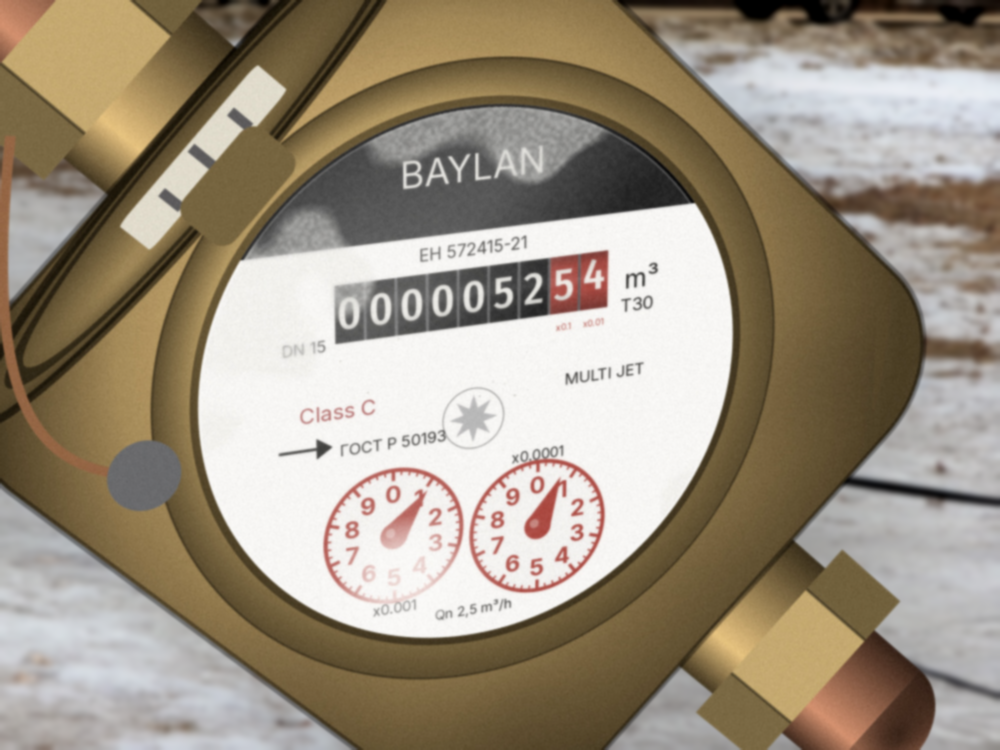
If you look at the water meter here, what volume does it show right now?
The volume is 52.5410 m³
